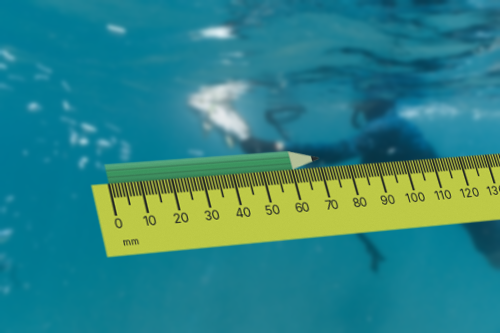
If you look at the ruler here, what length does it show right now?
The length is 70 mm
